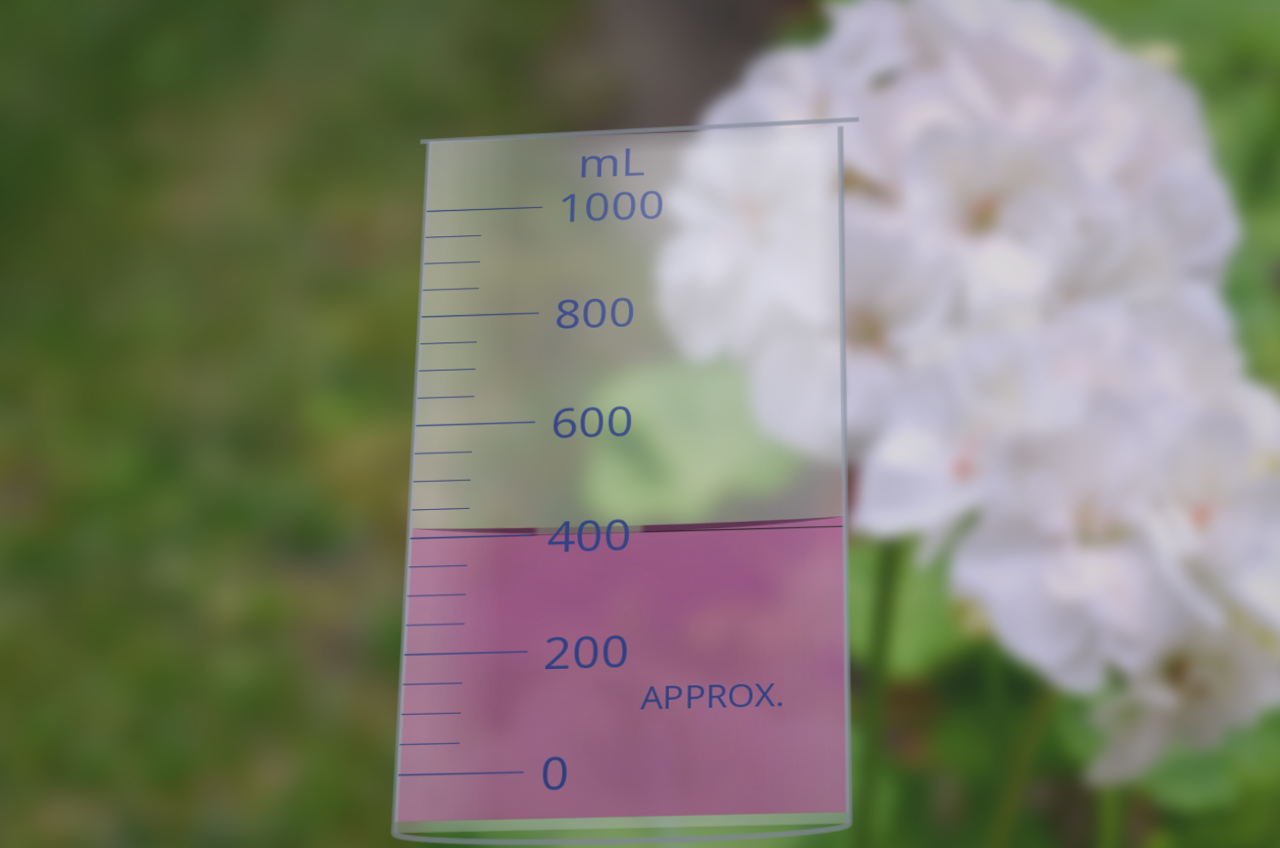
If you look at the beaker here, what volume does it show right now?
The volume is 400 mL
